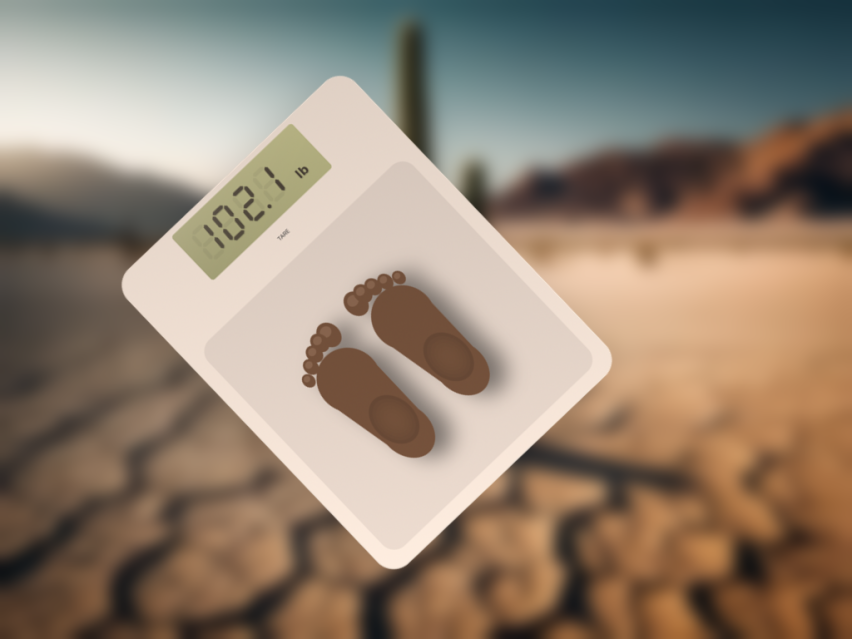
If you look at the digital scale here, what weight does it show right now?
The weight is 102.1 lb
